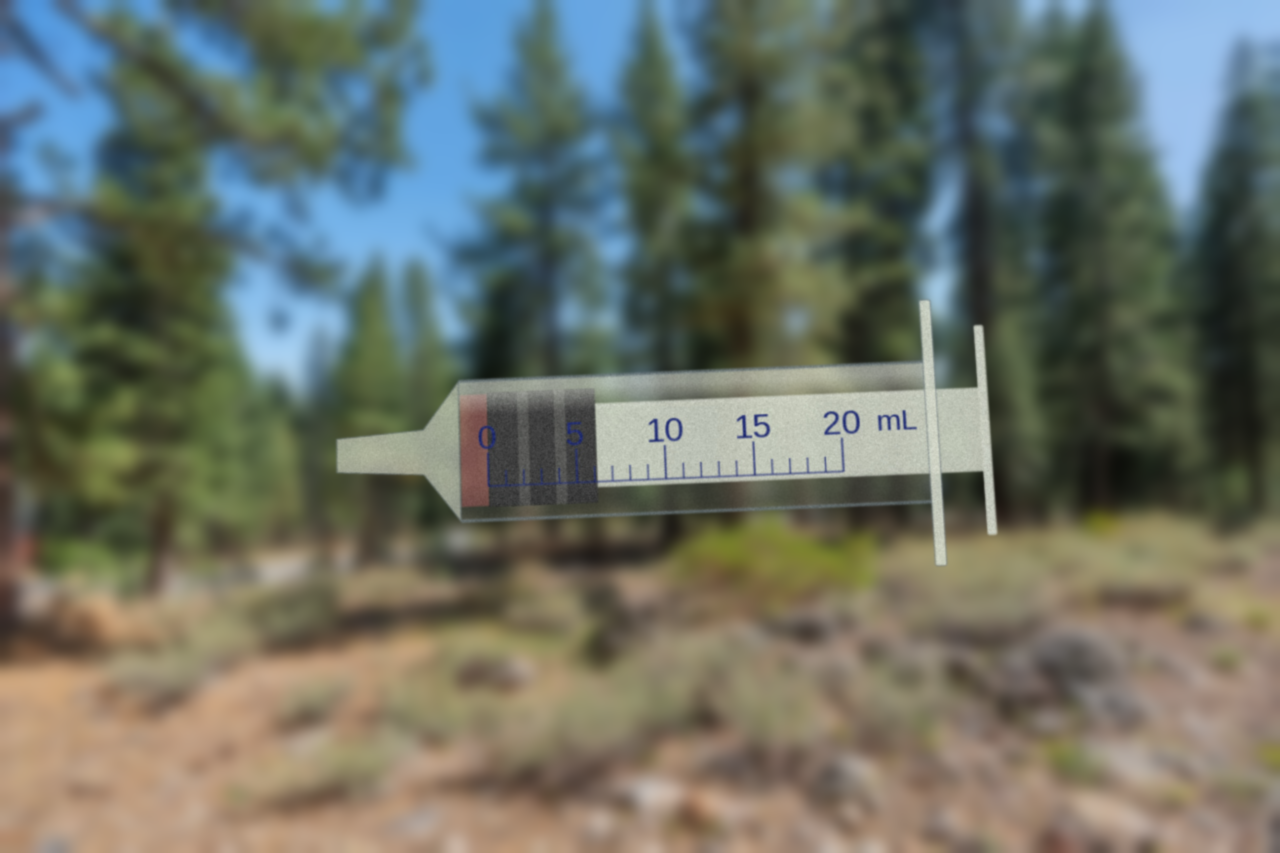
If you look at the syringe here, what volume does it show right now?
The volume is 0 mL
